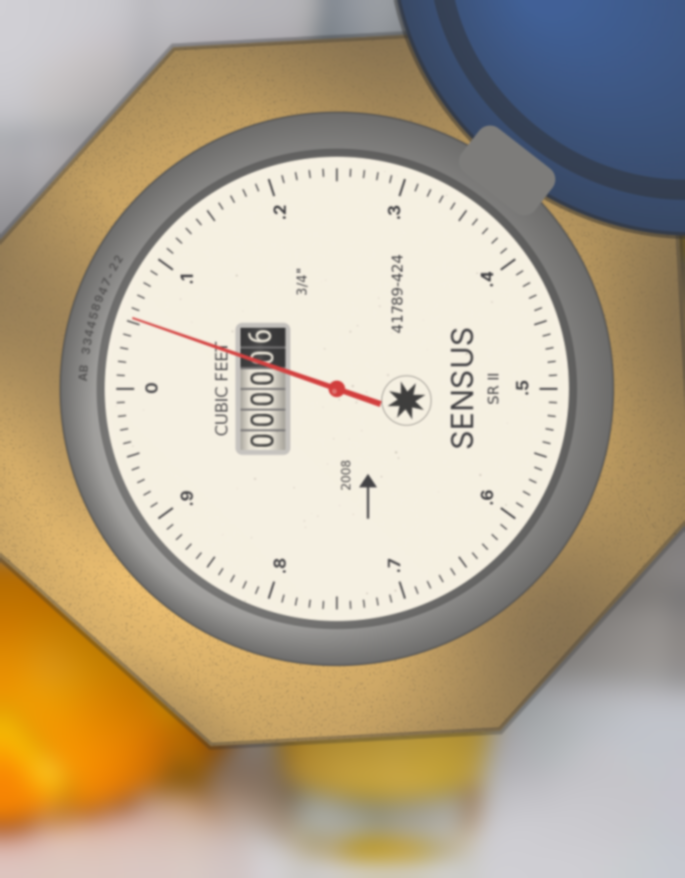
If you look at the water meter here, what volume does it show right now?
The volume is 6.05 ft³
